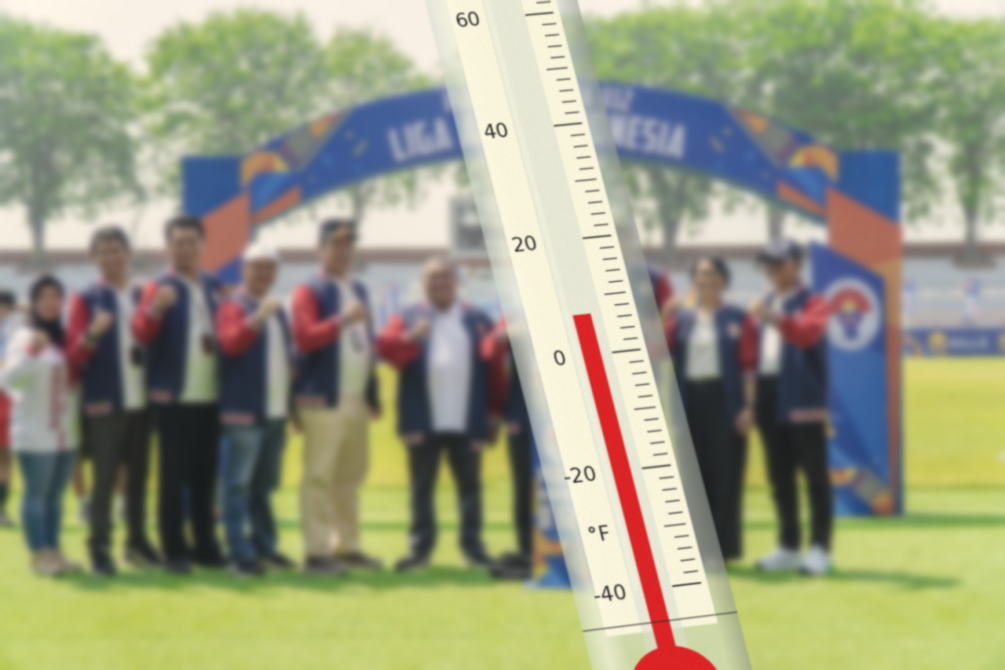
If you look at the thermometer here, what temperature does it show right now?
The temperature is 7 °F
